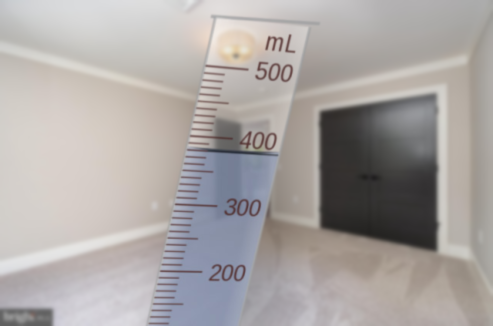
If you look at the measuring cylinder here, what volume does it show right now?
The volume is 380 mL
